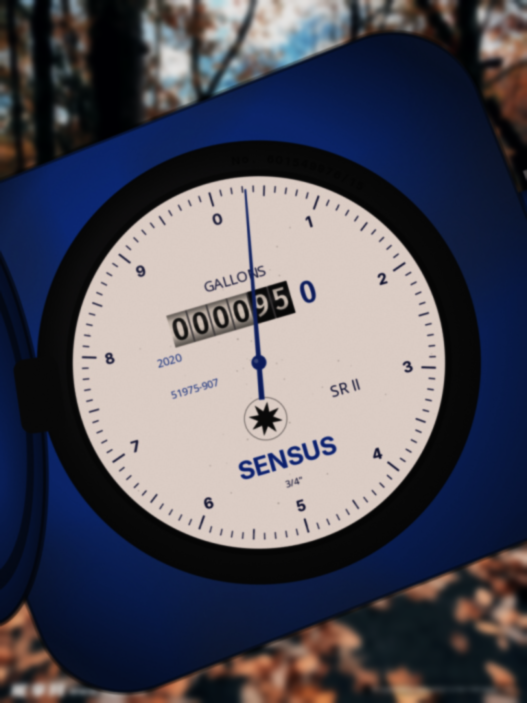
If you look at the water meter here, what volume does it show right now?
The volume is 950.3 gal
